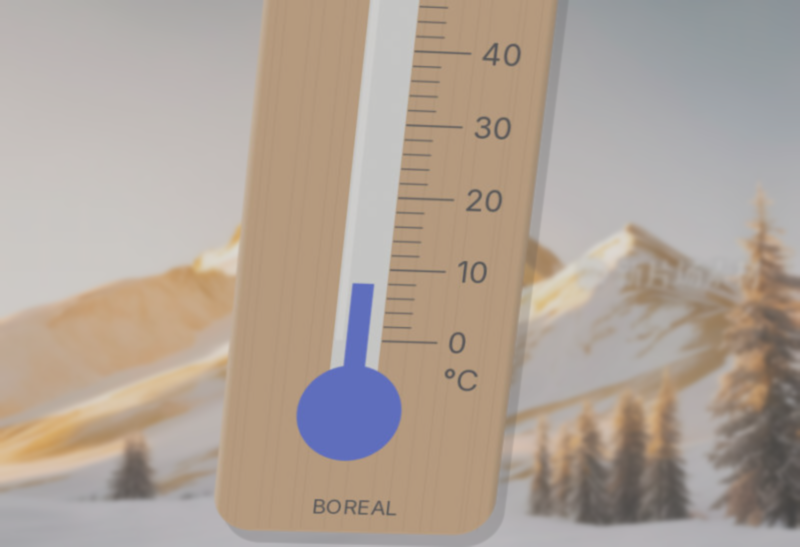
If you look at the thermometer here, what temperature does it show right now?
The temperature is 8 °C
